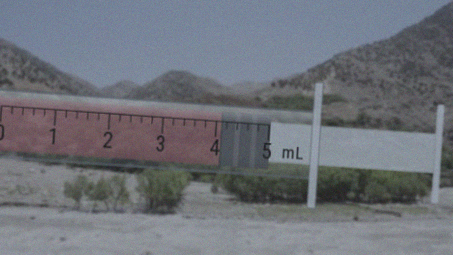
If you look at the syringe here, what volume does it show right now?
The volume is 4.1 mL
